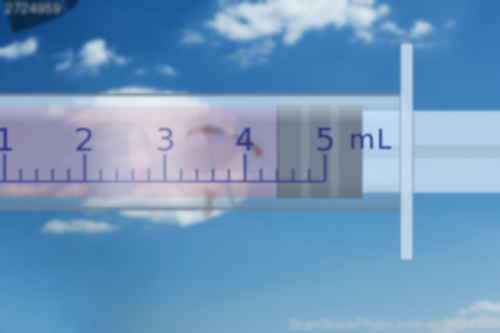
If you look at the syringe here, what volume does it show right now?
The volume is 4.4 mL
